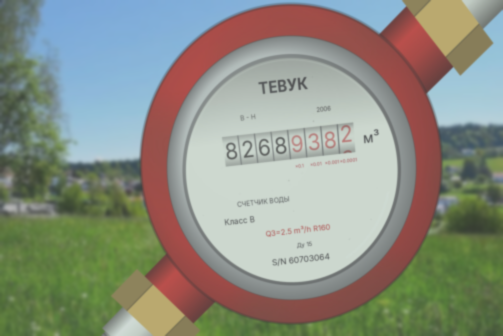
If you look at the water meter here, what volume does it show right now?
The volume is 8268.9382 m³
